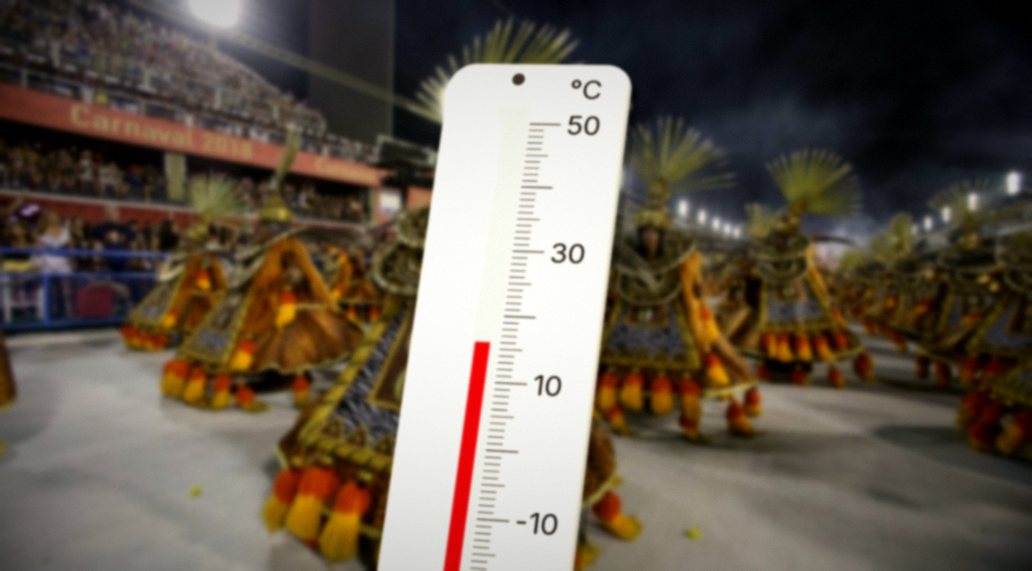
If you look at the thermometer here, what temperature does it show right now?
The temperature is 16 °C
